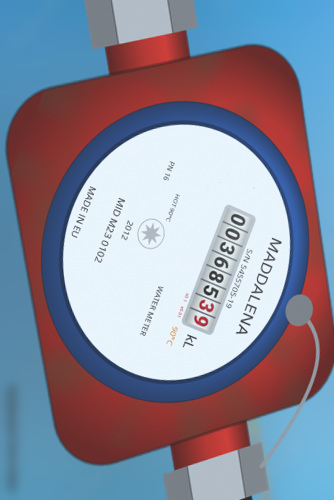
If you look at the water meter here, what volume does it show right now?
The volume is 3685.39 kL
